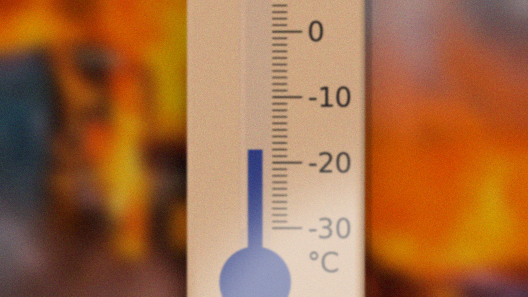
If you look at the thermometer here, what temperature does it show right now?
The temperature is -18 °C
